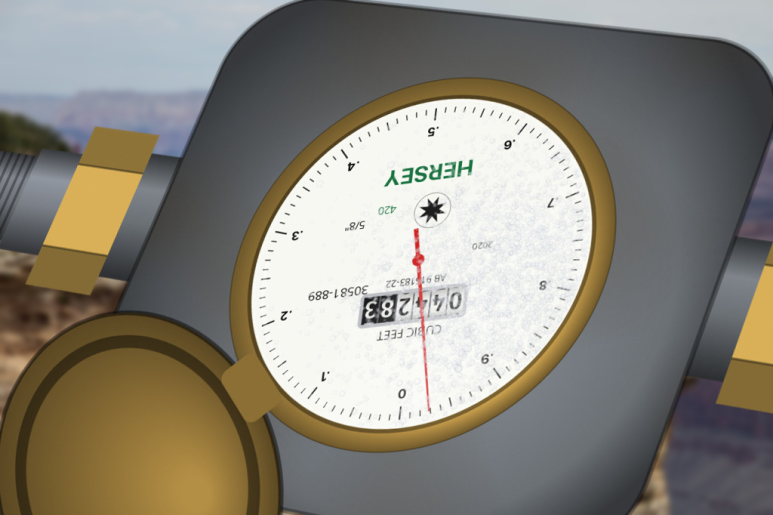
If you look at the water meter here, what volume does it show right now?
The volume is 44282.97 ft³
